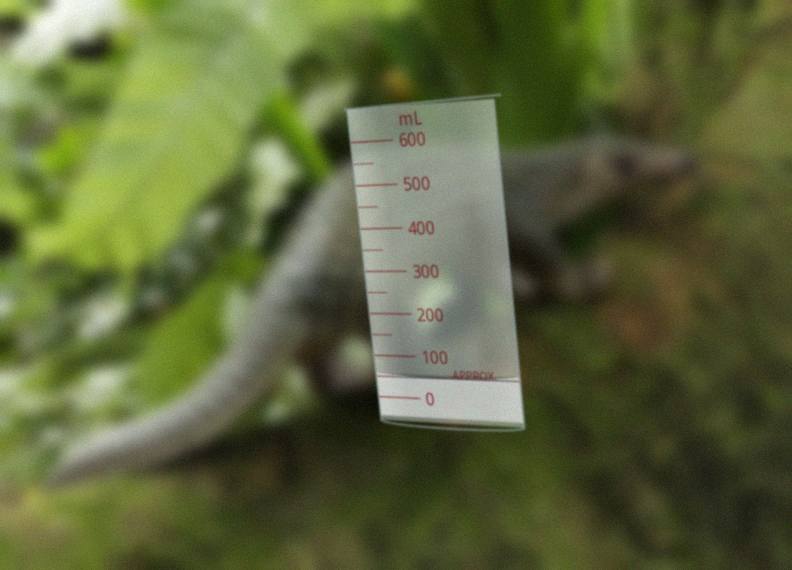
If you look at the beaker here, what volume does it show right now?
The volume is 50 mL
